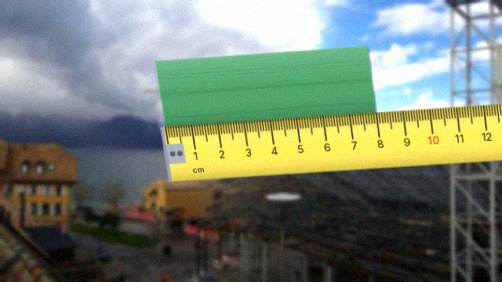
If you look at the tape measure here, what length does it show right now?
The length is 8 cm
